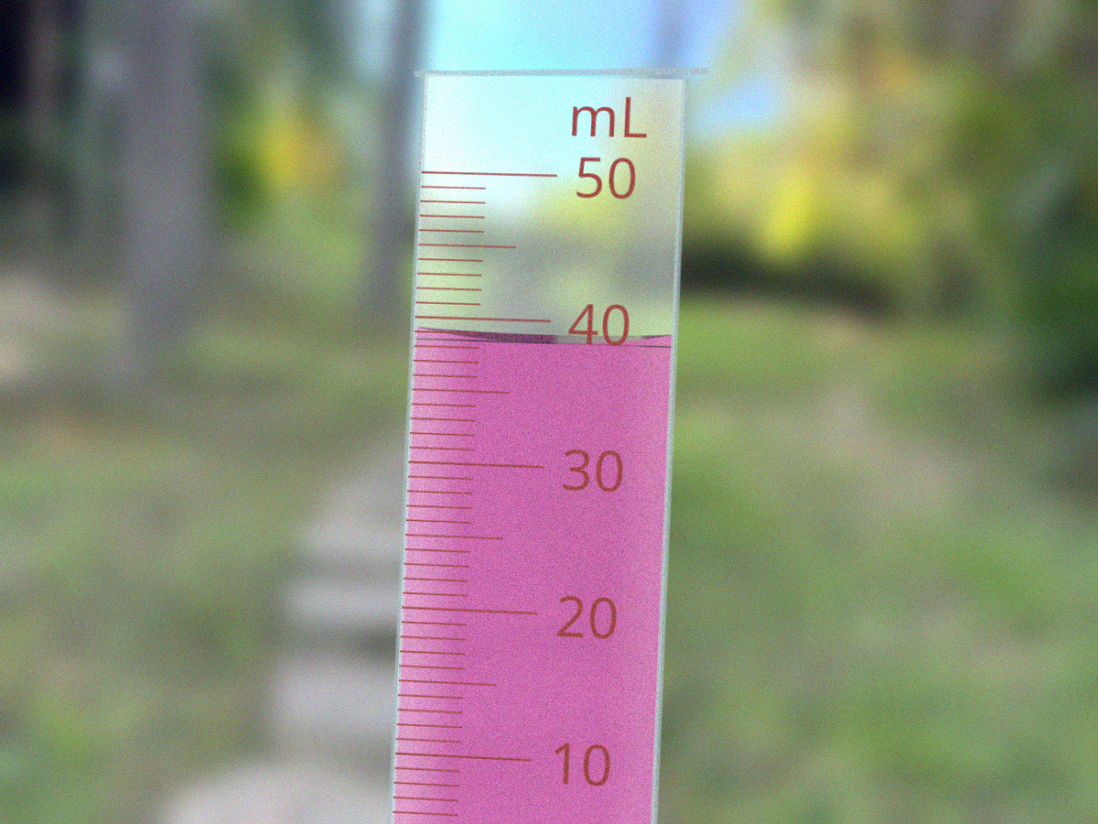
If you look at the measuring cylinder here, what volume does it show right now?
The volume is 38.5 mL
